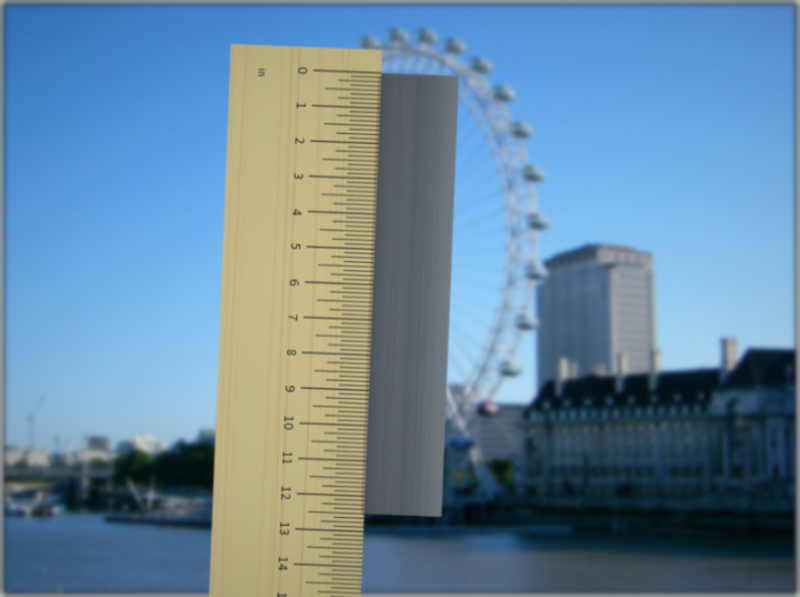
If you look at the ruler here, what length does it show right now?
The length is 12.5 in
